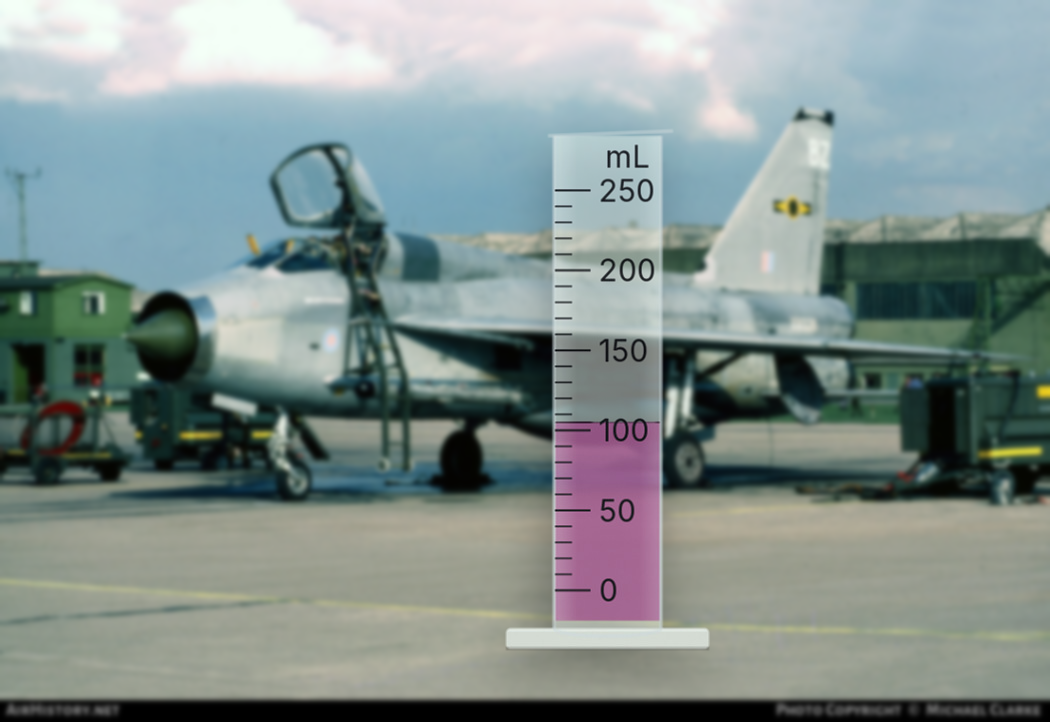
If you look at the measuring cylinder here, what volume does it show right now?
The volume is 105 mL
